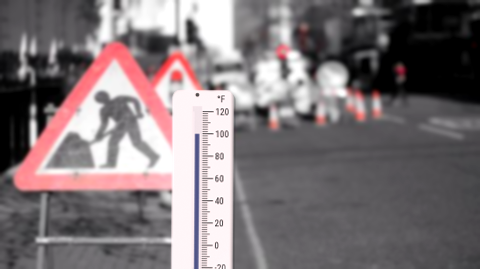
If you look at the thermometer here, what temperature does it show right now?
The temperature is 100 °F
